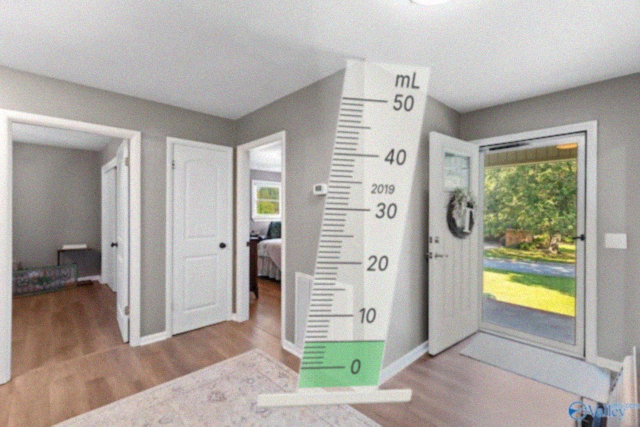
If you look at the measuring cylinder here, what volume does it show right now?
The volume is 5 mL
